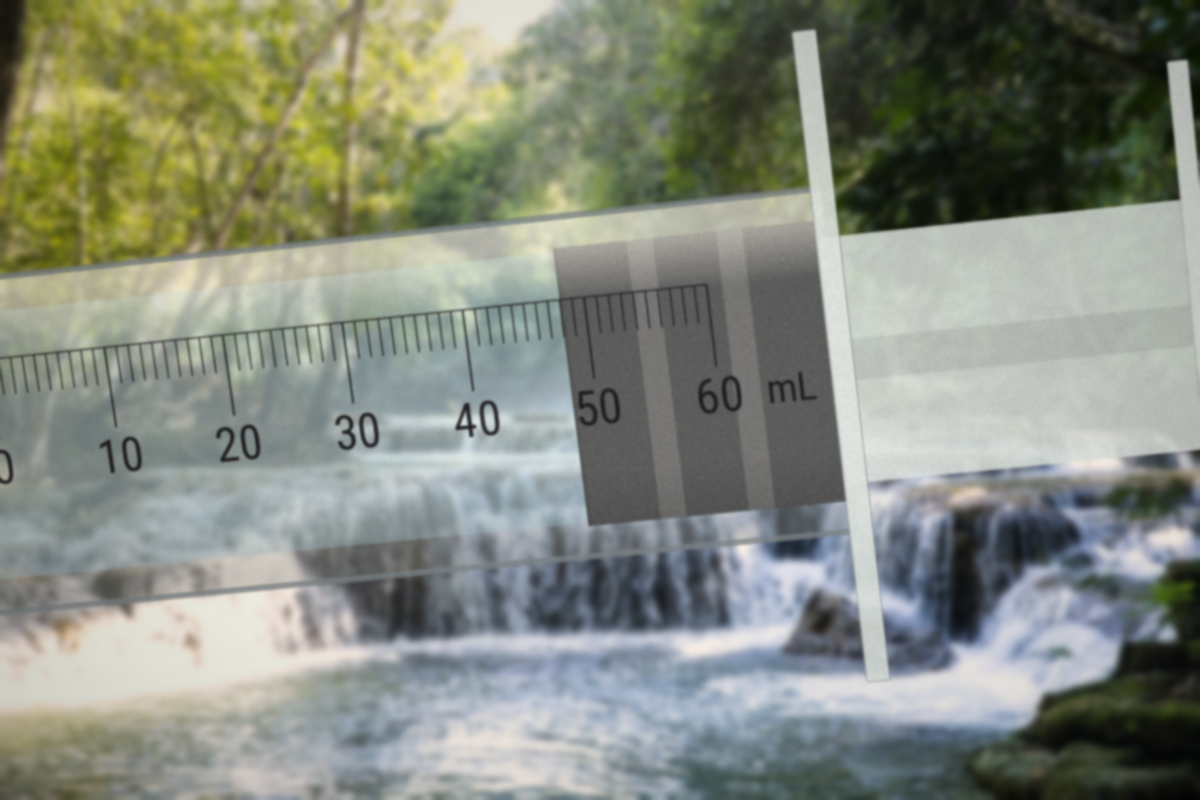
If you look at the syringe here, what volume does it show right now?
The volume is 48 mL
